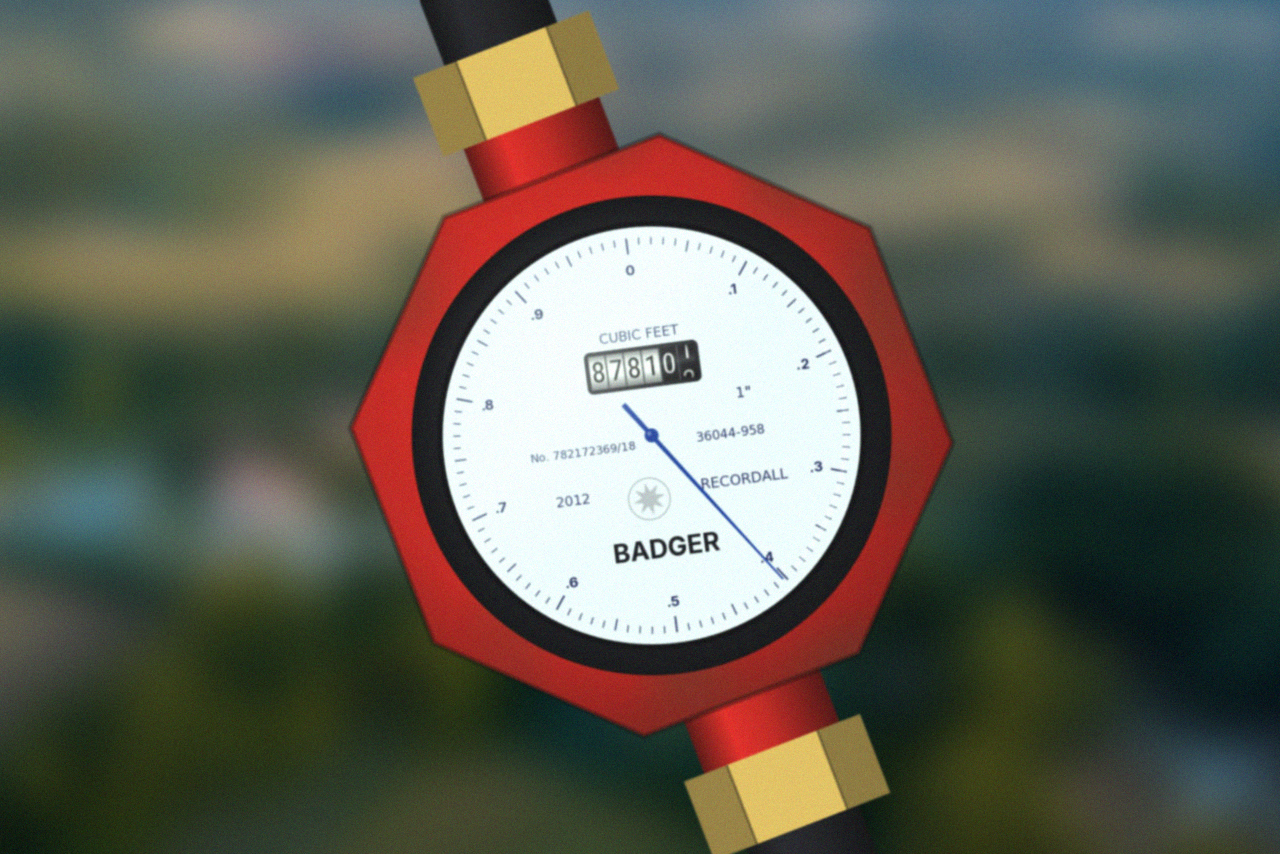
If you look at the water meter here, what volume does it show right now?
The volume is 878101.40 ft³
